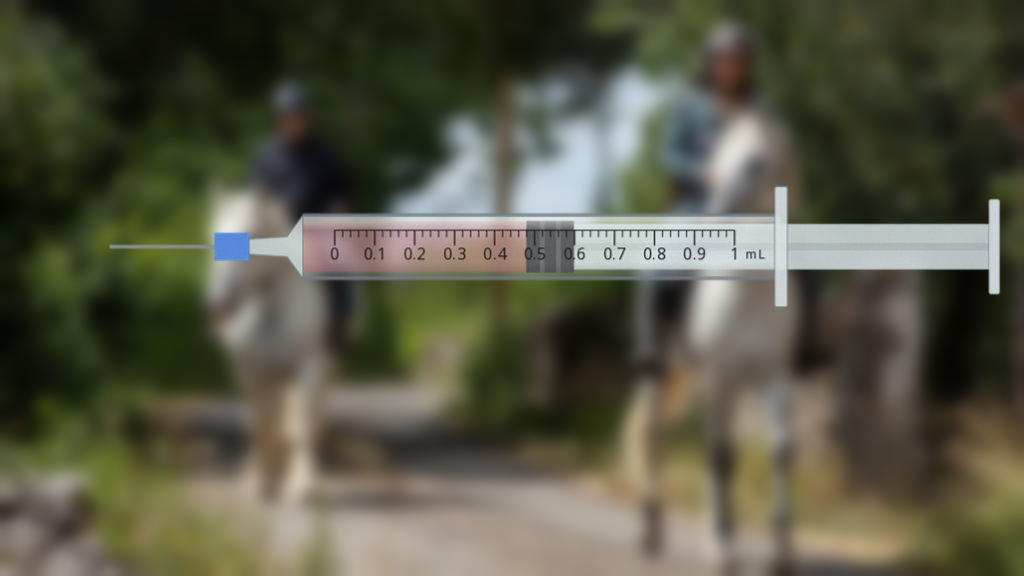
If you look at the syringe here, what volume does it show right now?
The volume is 0.48 mL
